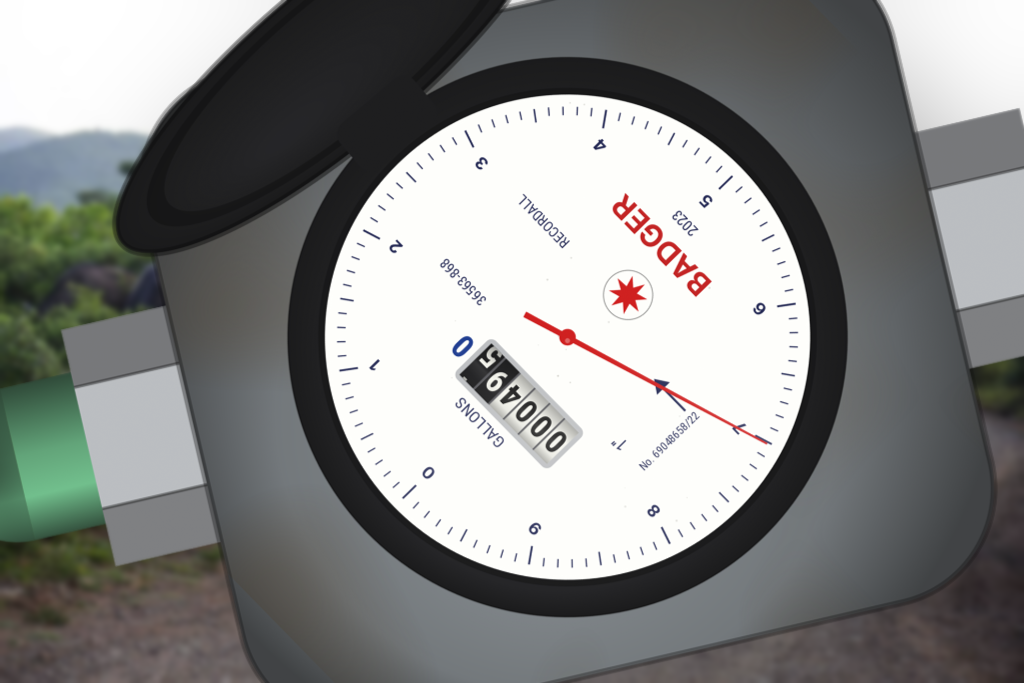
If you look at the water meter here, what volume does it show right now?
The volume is 4947.0 gal
